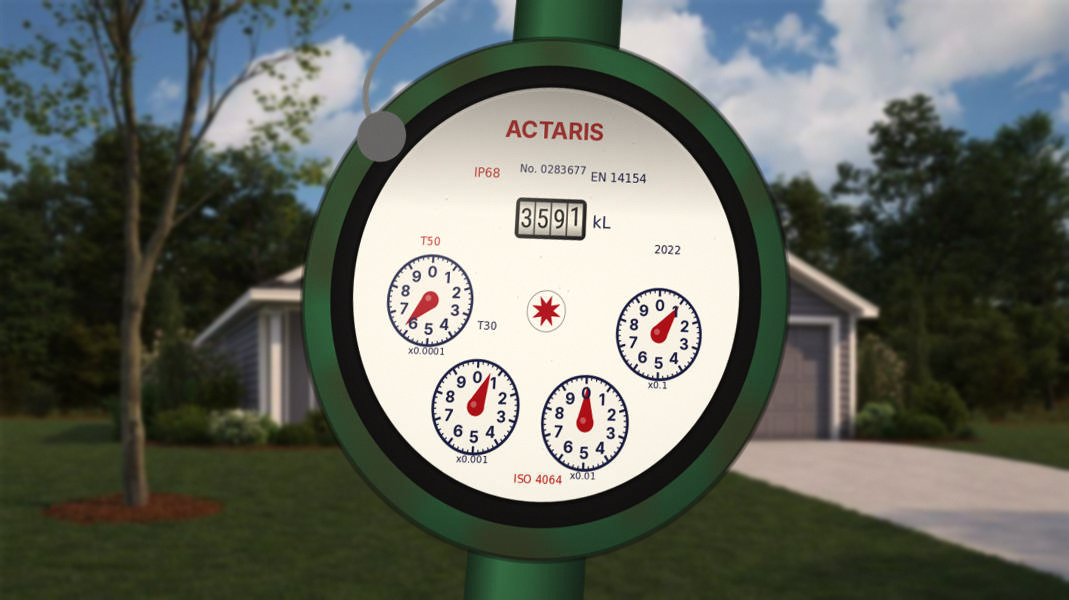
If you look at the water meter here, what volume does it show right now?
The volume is 3591.1006 kL
